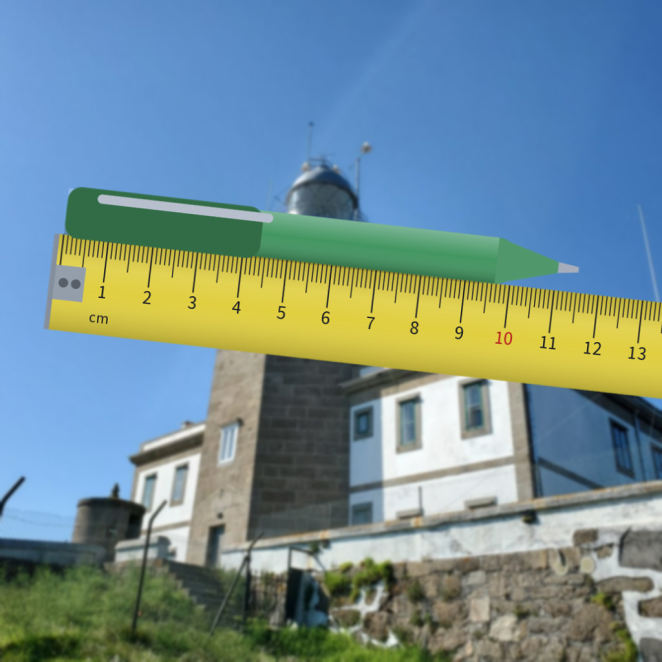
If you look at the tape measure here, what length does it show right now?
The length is 11.5 cm
